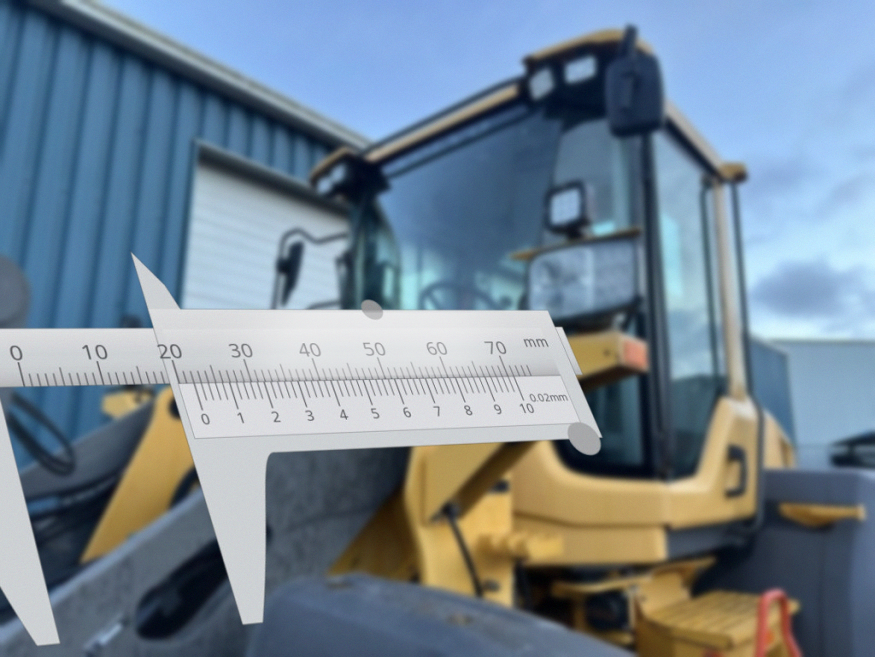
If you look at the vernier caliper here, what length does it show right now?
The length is 22.0 mm
